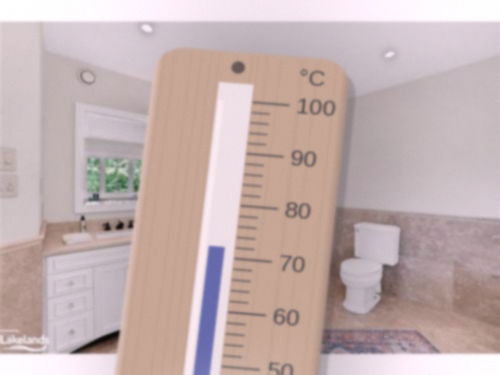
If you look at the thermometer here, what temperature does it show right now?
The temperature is 72 °C
